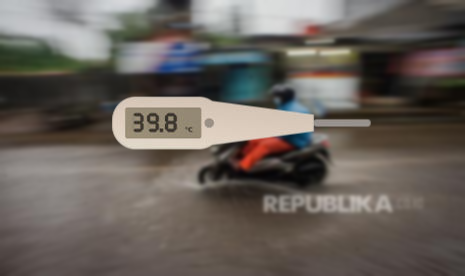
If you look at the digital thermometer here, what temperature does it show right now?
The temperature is 39.8 °C
